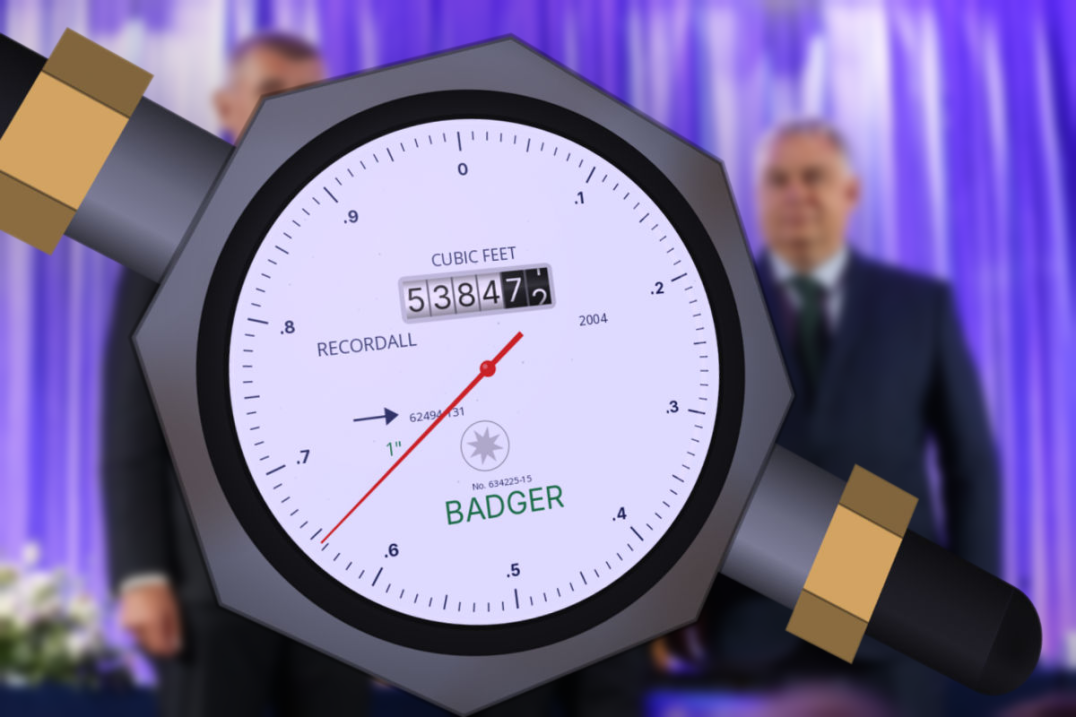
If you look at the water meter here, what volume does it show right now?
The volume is 538471.64 ft³
